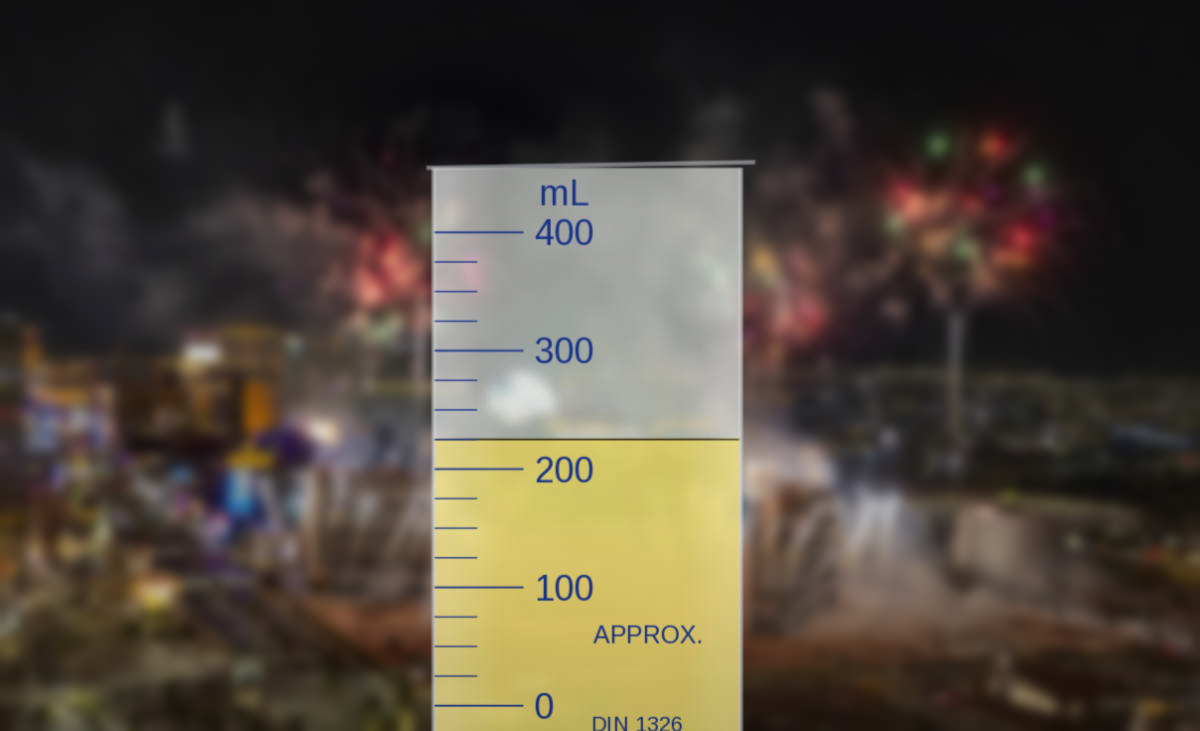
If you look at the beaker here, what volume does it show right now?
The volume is 225 mL
